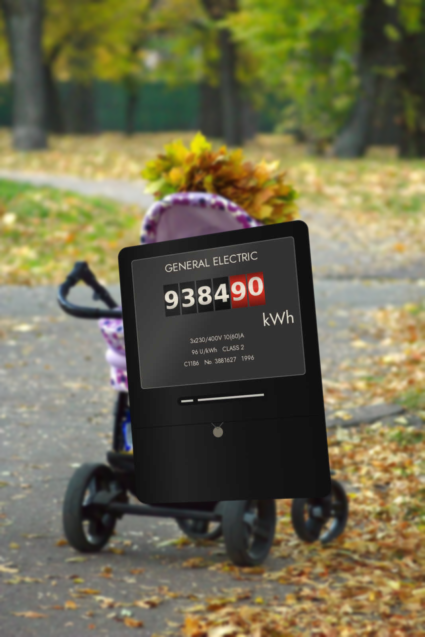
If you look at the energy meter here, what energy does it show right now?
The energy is 9384.90 kWh
